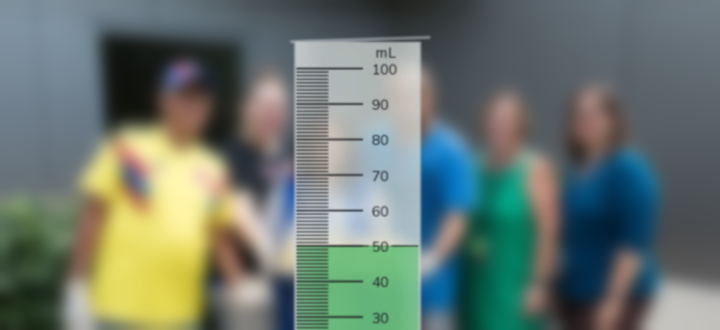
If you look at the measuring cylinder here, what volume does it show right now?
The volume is 50 mL
